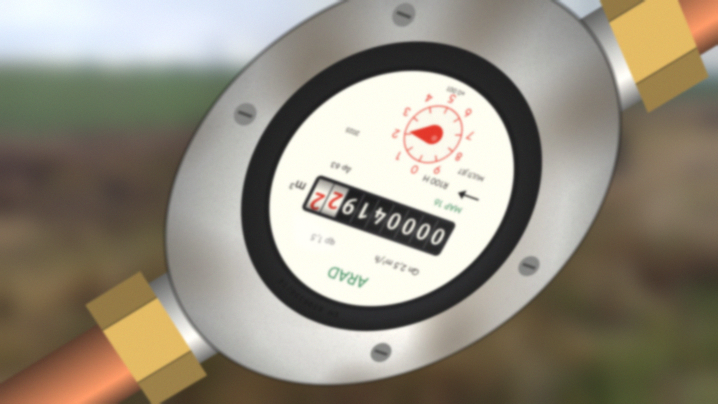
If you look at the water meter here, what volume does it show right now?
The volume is 419.222 m³
